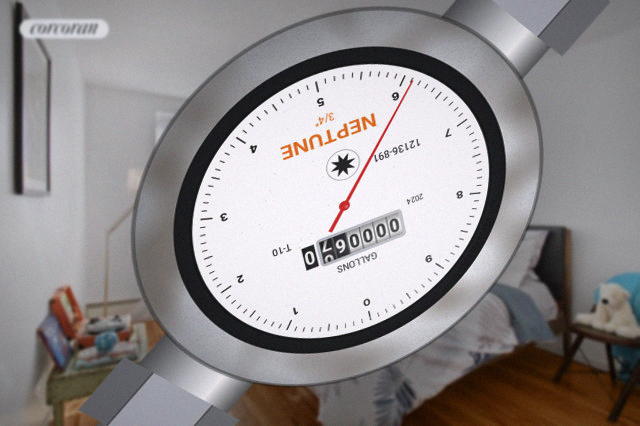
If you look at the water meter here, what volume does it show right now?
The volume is 666.1 gal
